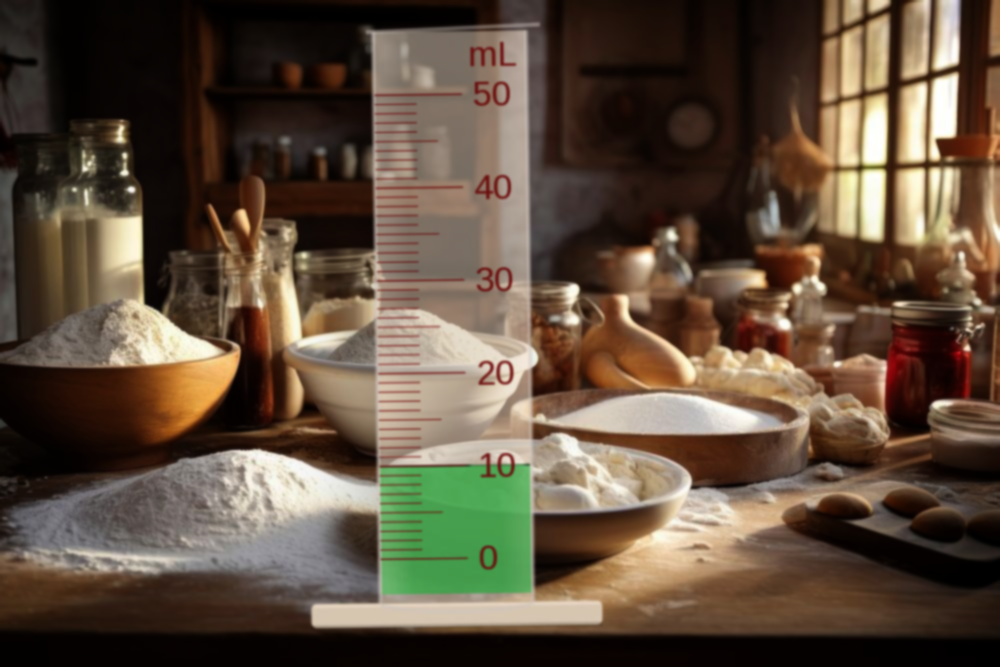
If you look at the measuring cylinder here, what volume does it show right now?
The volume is 10 mL
